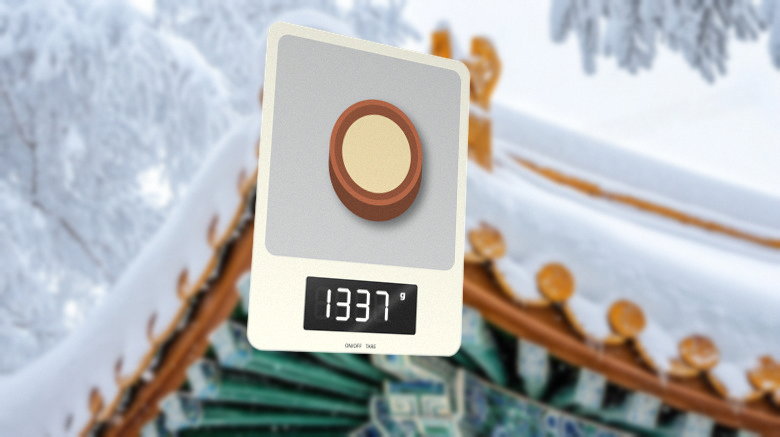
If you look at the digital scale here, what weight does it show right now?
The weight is 1337 g
